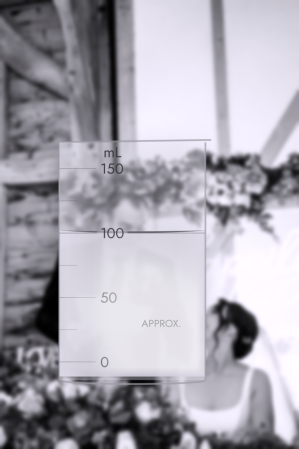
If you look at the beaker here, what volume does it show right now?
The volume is 100 mL
